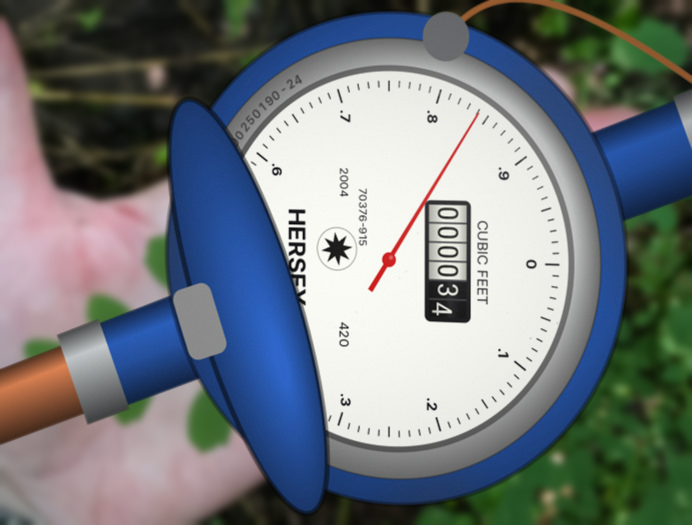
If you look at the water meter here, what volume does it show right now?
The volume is 33.84 ft³
